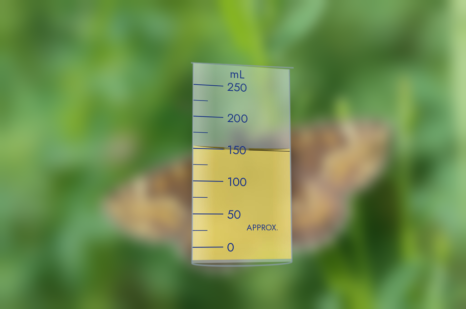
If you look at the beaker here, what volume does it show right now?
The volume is 150 mL
